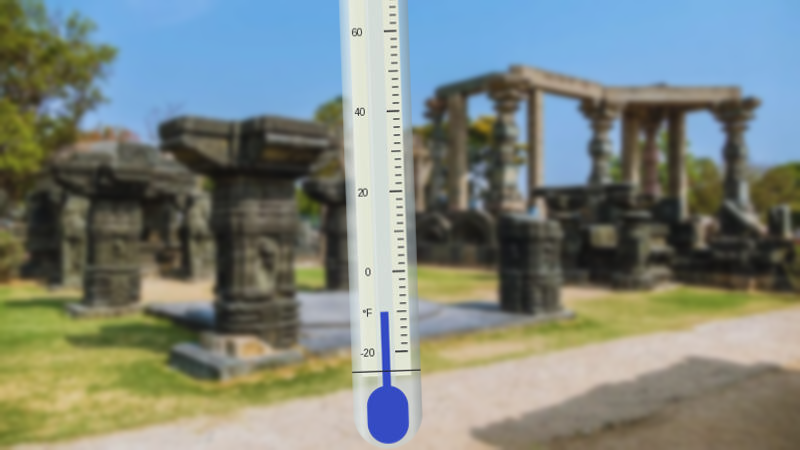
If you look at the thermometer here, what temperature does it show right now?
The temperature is -10 °F
